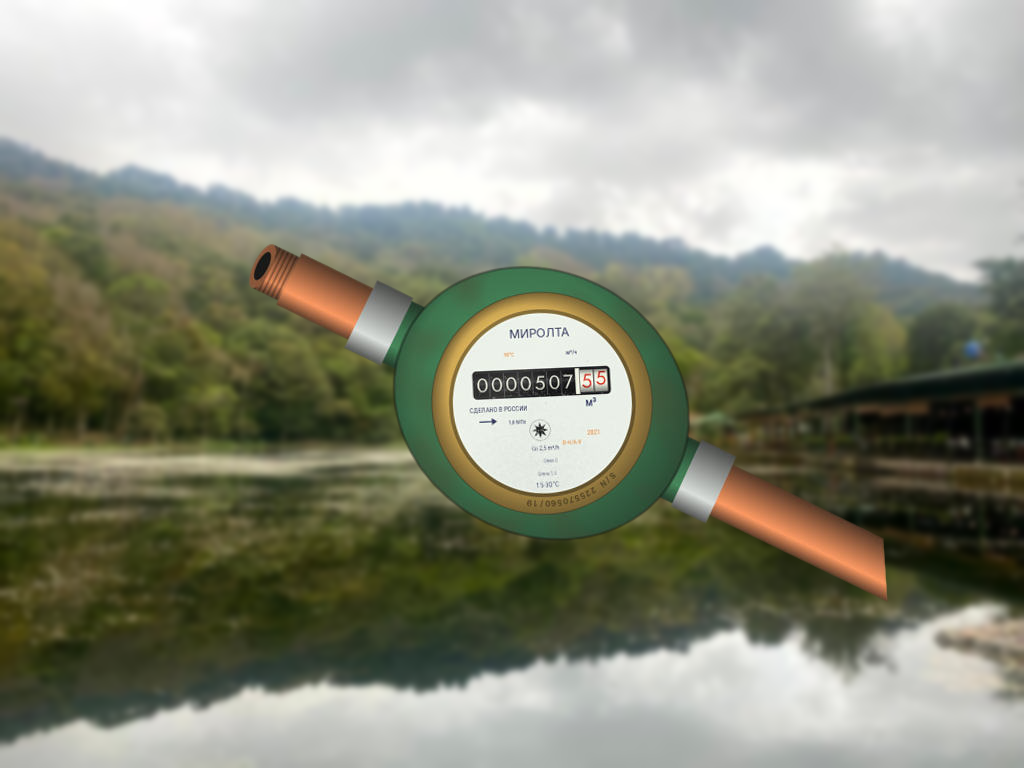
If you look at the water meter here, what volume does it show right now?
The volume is 507.55 m³
